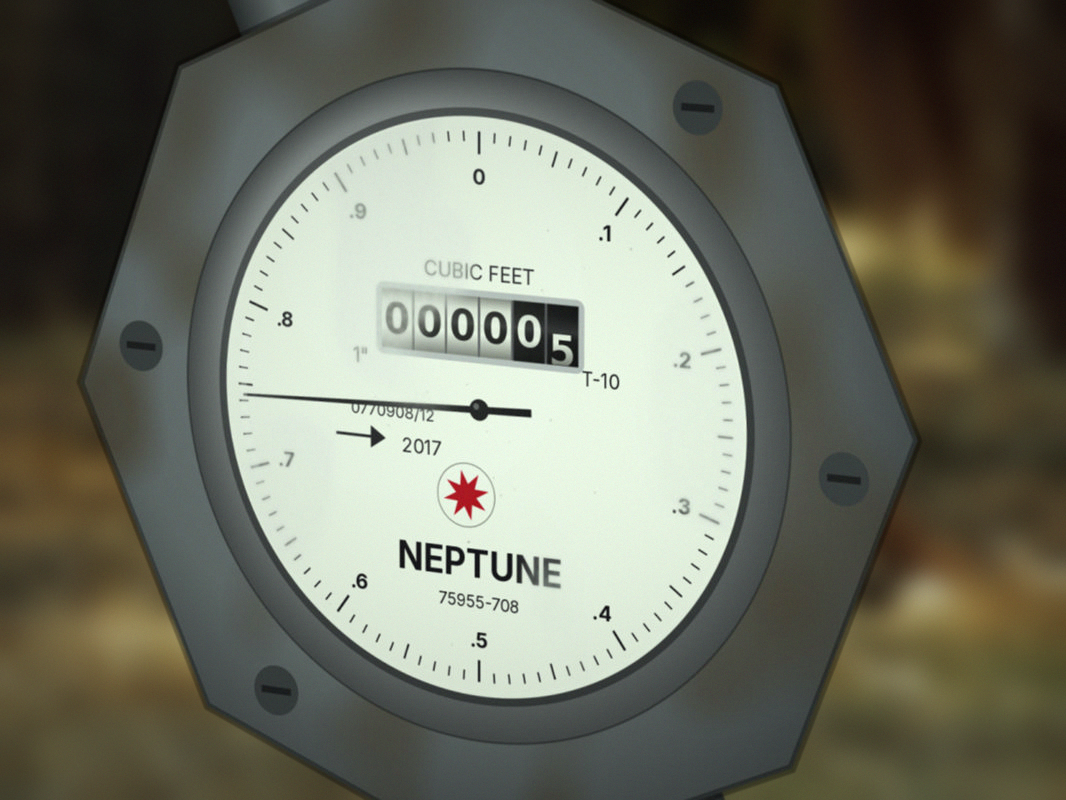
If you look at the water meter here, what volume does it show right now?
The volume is 4.74 ft³
